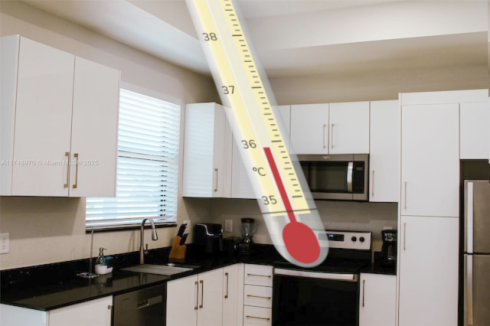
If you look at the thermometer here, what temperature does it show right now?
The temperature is 35.9 °C
